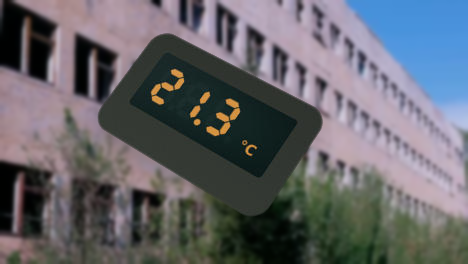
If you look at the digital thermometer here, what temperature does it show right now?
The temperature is 21.3 °C
